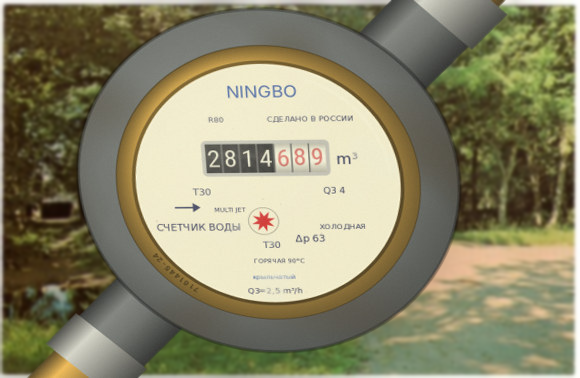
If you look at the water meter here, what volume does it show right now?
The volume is 2814.689 m³
